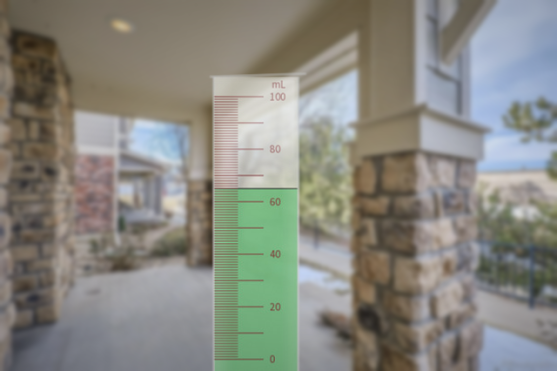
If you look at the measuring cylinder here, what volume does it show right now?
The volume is 65 mL
